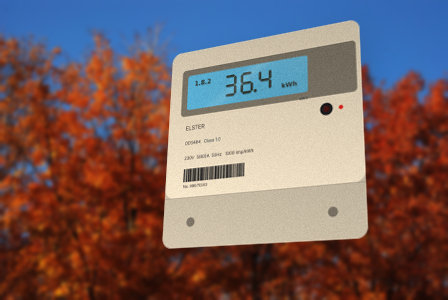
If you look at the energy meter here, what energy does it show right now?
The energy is 36.4 kWh
